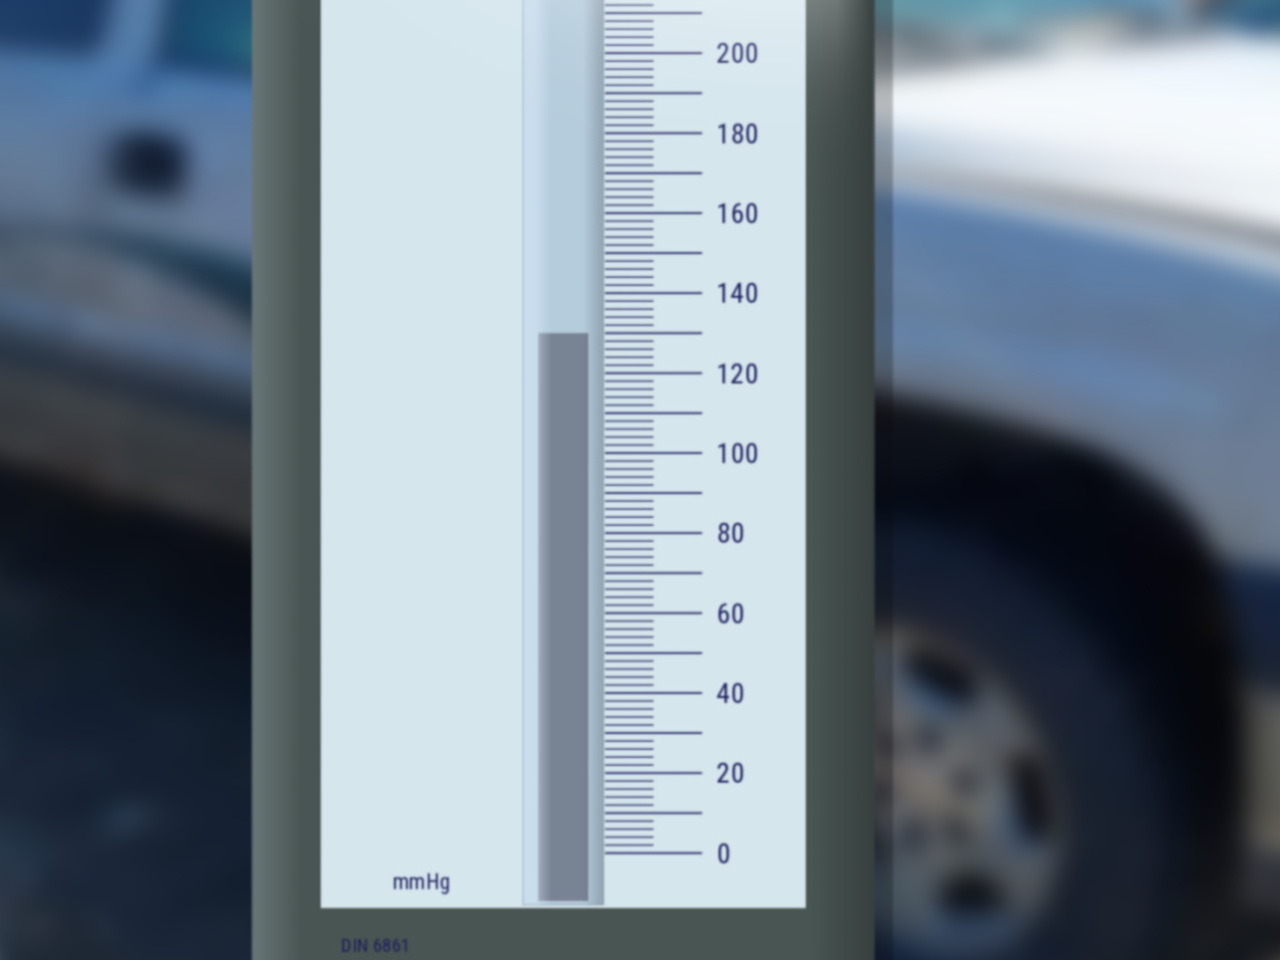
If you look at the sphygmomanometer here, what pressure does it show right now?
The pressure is 130 mmHg
